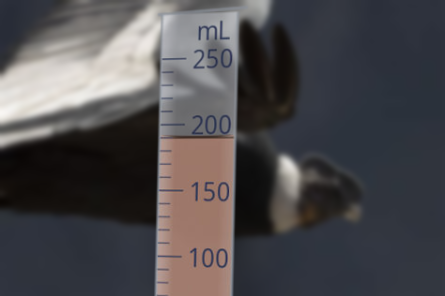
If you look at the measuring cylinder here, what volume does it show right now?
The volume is 190 mL
